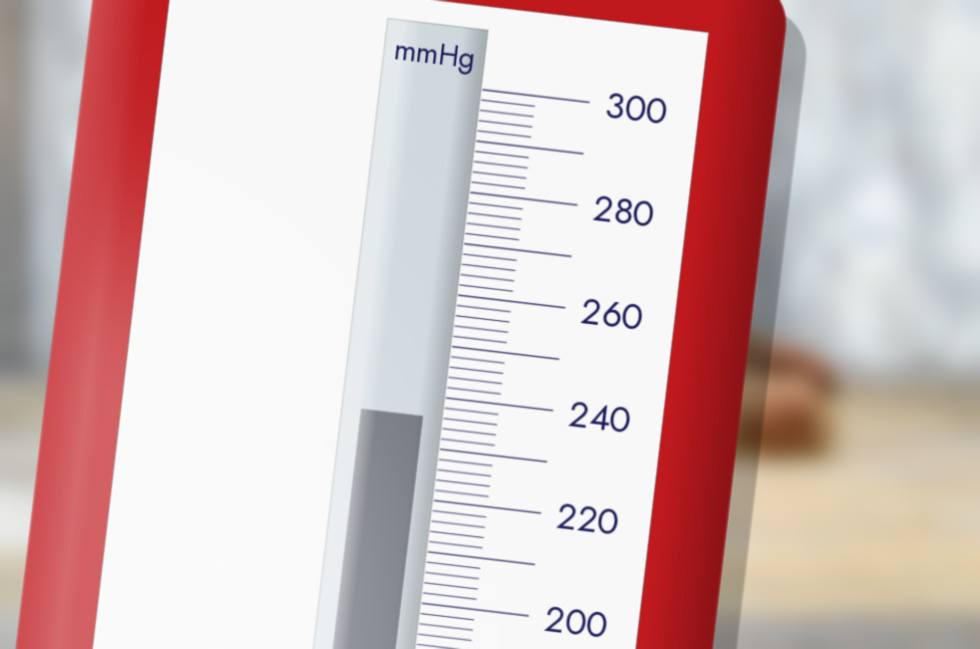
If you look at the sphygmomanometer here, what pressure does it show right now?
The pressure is 236 mmHg
